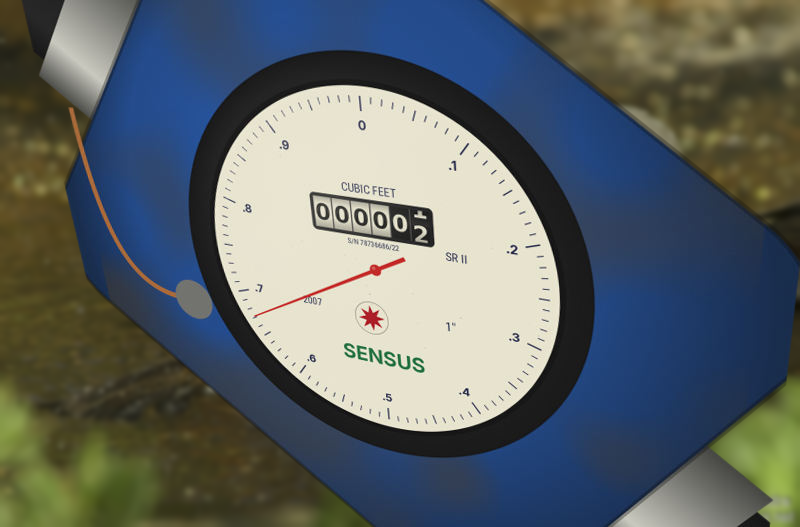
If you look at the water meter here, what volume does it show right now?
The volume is 1.67 ft³
